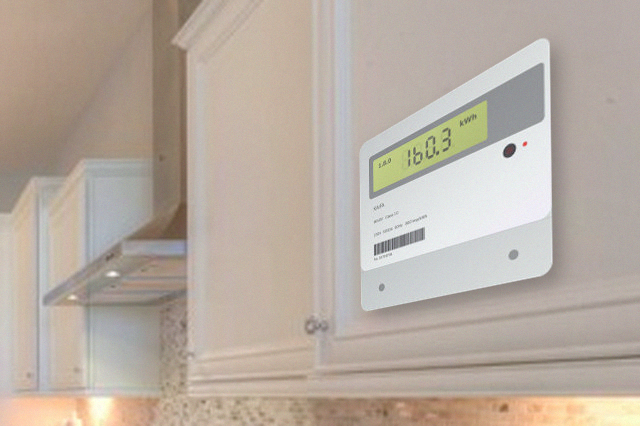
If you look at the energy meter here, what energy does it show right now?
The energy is 160.3 kWh
